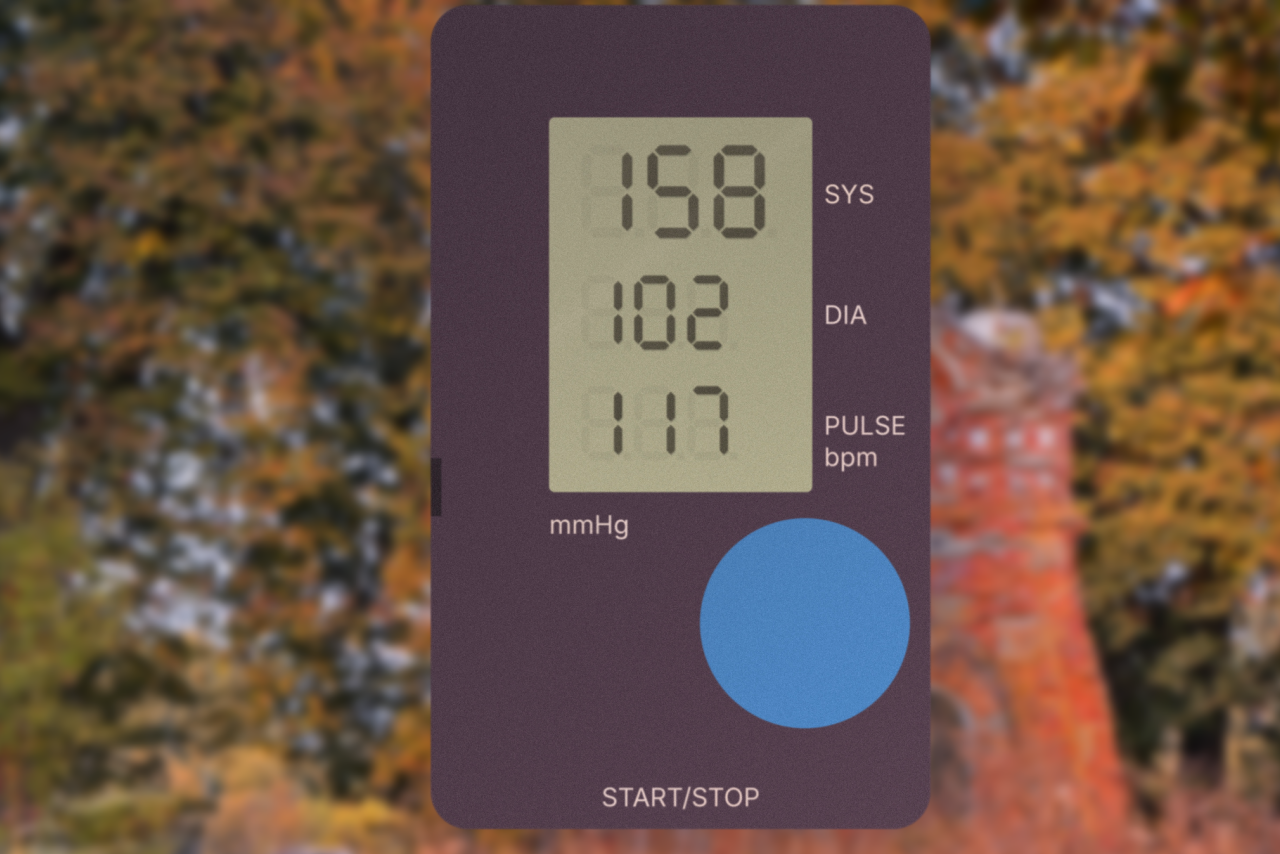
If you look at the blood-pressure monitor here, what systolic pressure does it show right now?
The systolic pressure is 158 mmHg
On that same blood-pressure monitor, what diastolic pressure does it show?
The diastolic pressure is 102 mmHg
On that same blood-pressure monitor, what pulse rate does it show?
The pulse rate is 117 bpm
